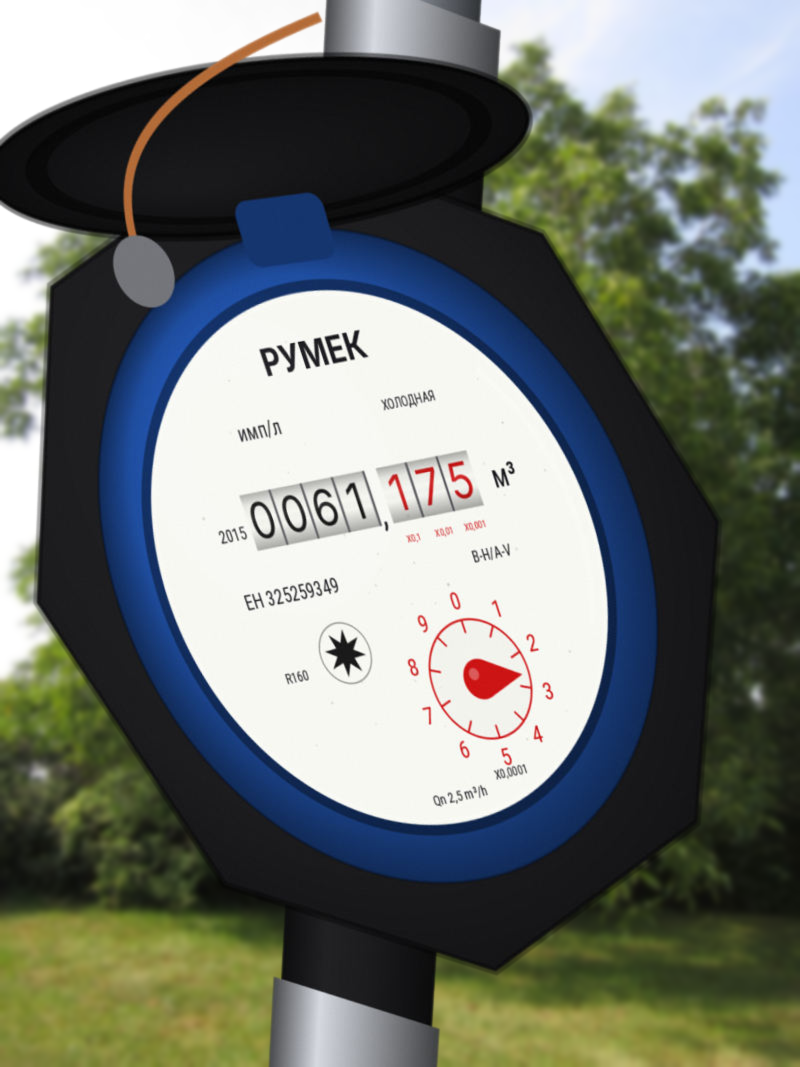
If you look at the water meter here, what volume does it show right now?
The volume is 61.1752 m³
